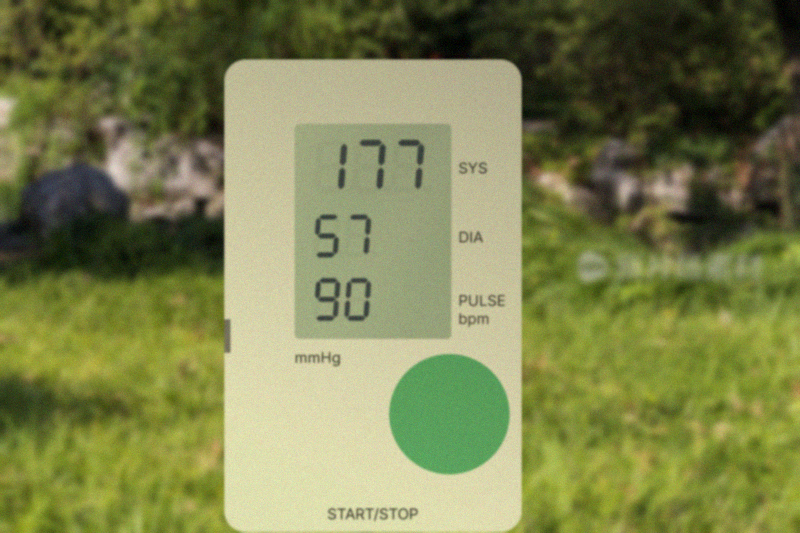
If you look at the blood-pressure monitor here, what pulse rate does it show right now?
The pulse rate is 90 bpm
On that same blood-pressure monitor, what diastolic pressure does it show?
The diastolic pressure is 57 mmHg
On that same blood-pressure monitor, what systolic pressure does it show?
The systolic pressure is 177 mmHg
